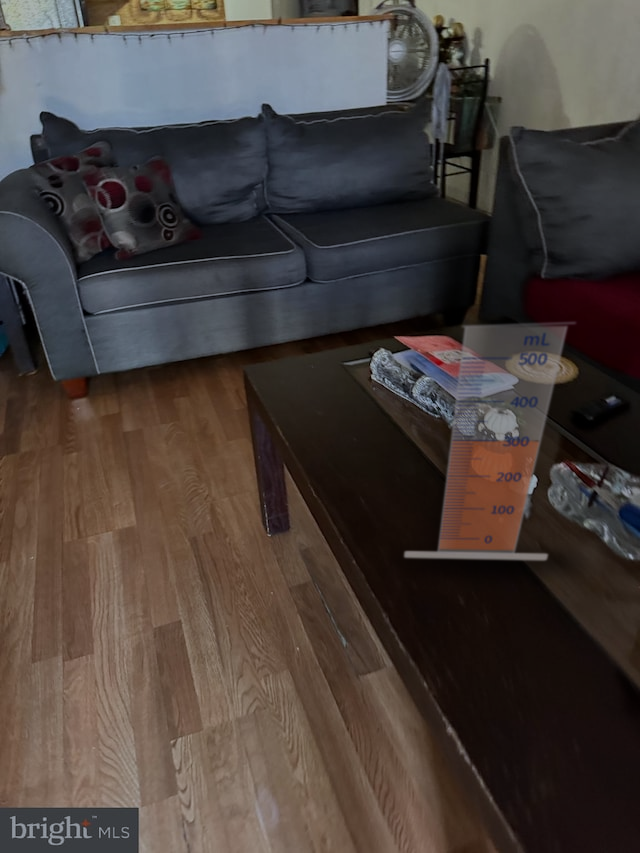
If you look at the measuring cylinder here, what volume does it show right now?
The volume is 300 mL
